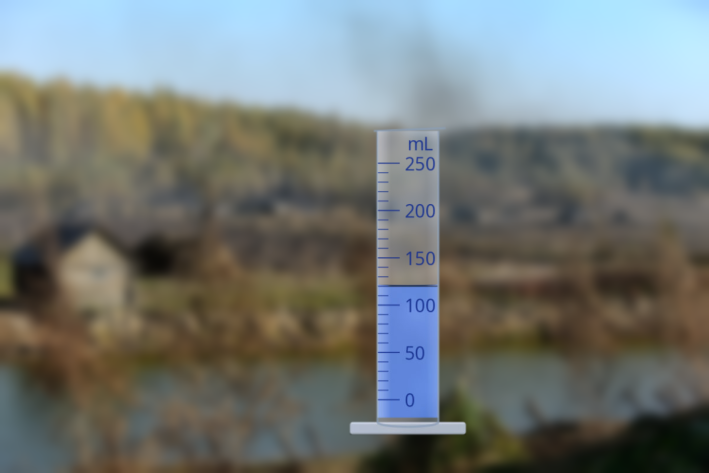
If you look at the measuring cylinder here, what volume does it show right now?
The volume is 120 mL
